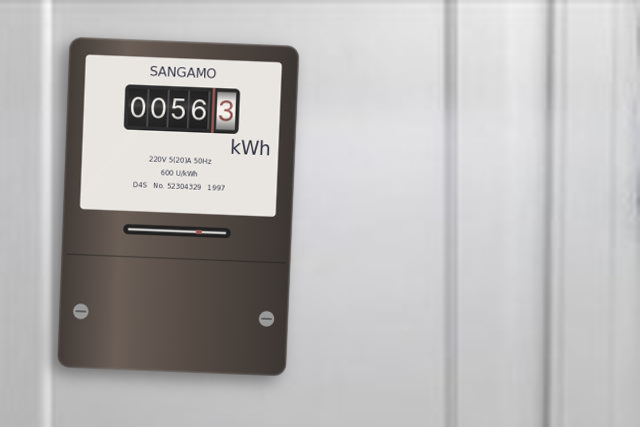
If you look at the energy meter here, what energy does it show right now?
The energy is 56.3 kWh
